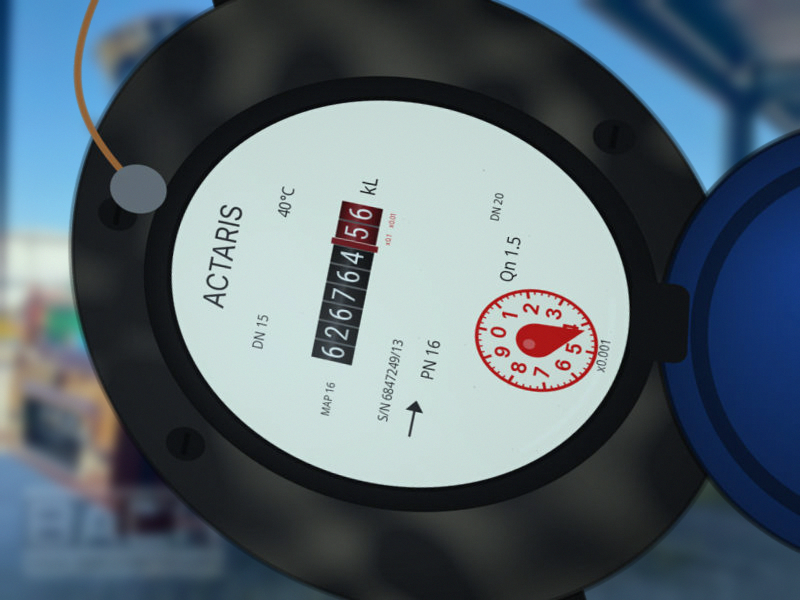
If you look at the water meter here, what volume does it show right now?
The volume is 626764.564 kL
